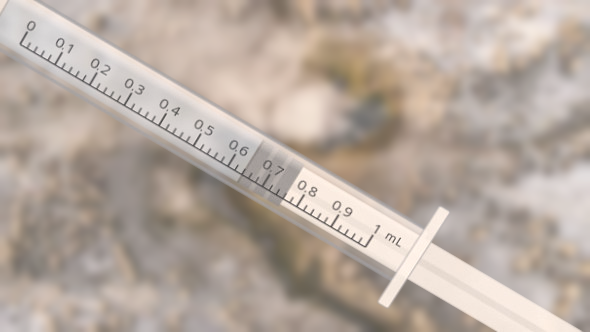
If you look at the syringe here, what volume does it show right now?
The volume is 0.64 mL
